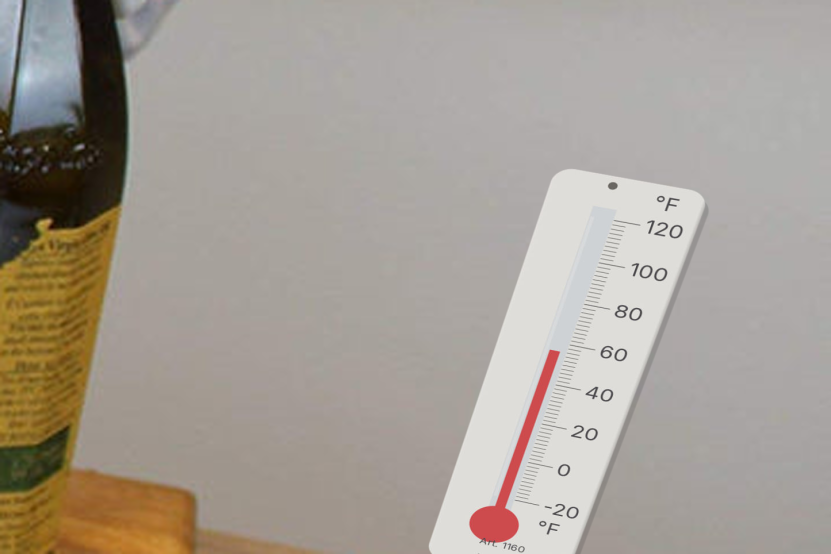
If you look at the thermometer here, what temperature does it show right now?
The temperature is 56 °F
